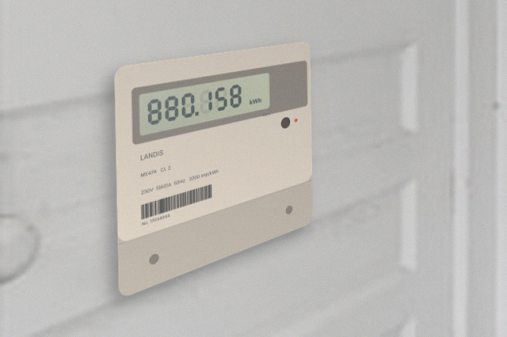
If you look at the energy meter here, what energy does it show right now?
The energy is 880.158 kWh
